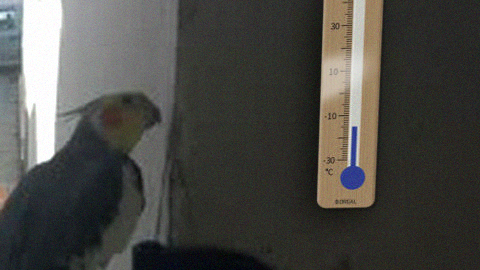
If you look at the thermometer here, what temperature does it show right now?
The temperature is -15 °C
